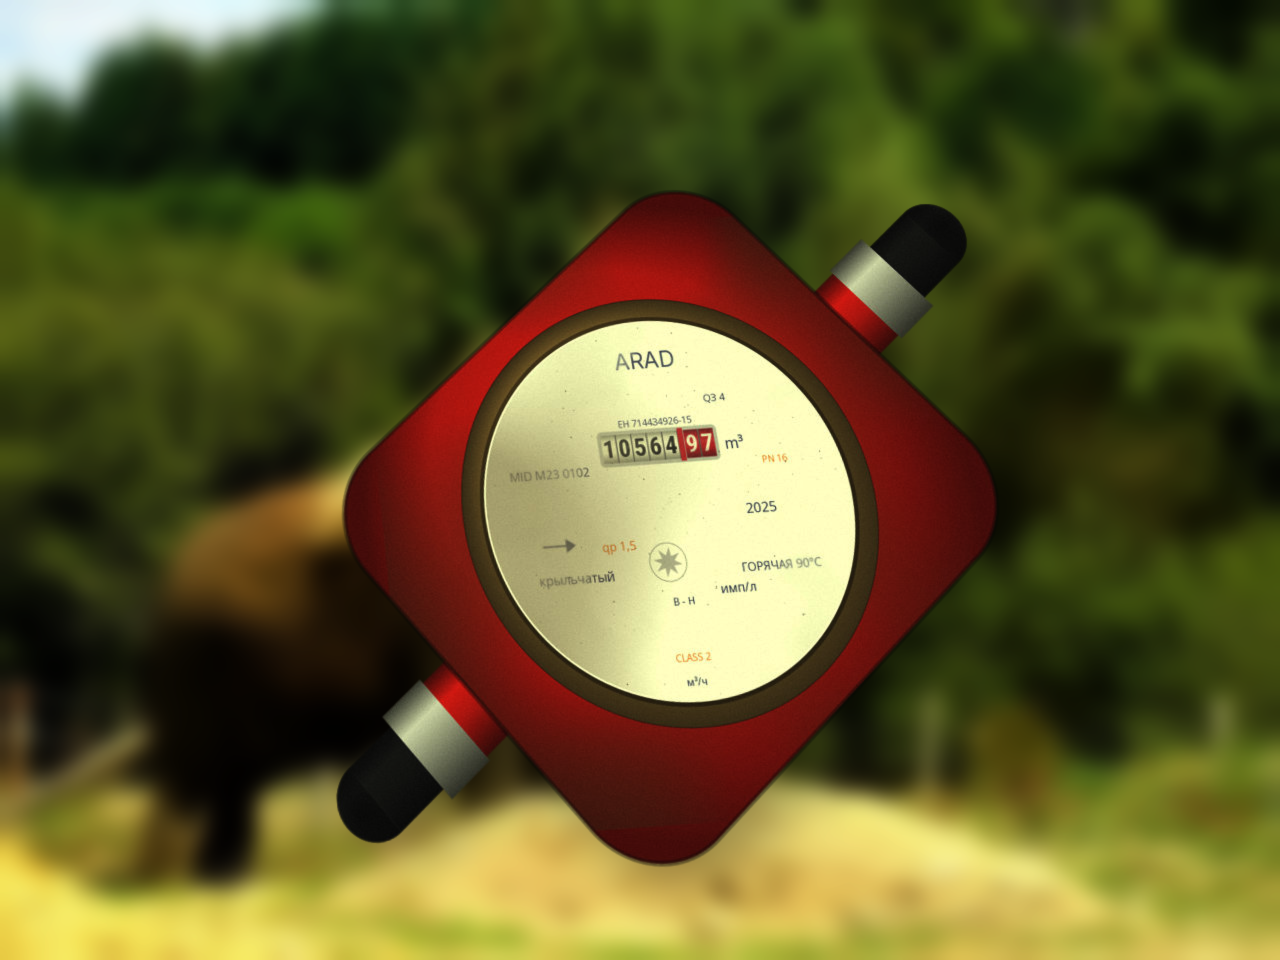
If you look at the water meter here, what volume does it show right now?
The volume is 10564.97 m³
